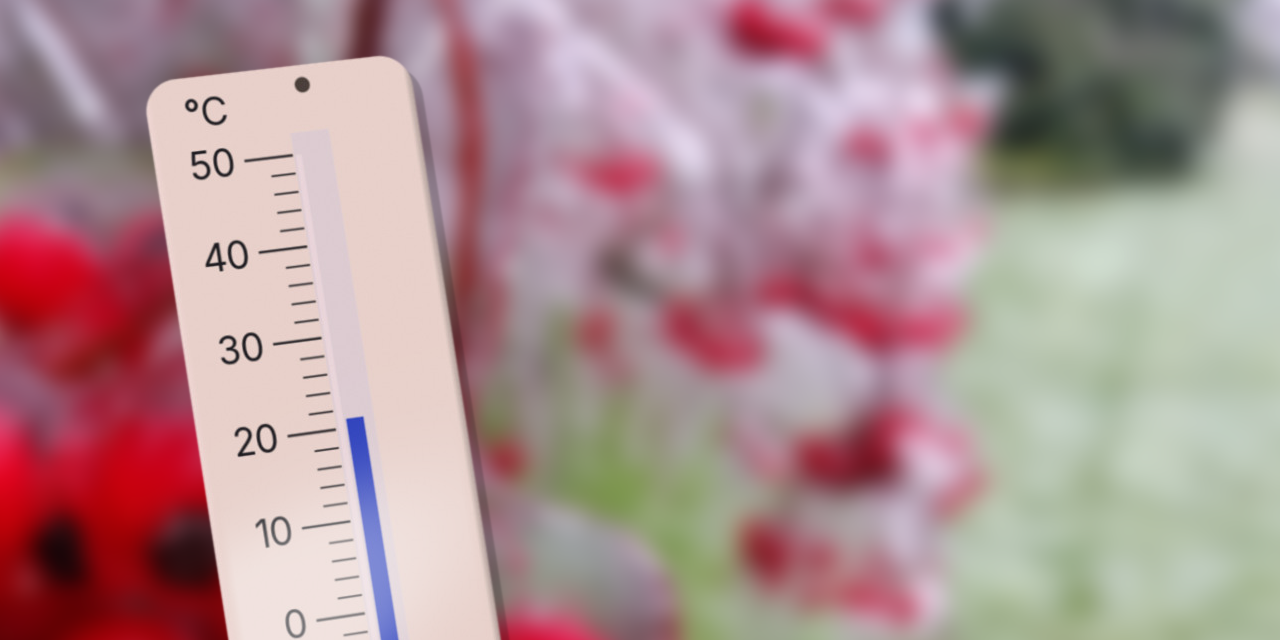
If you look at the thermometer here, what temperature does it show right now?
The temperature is 21 °C
